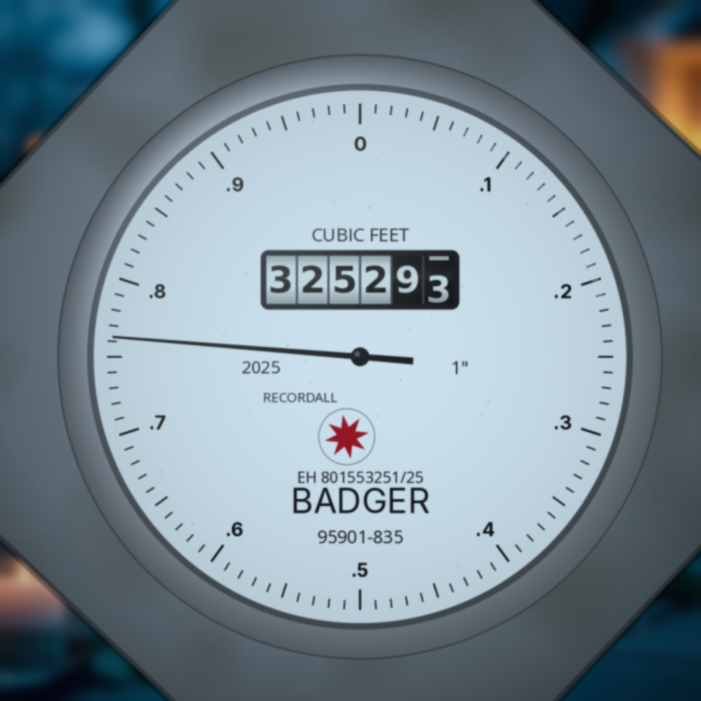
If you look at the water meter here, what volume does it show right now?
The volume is 325292.76 ft³
